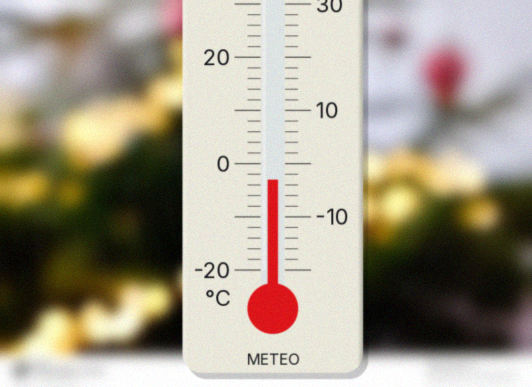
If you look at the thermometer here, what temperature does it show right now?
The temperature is -3 °C
